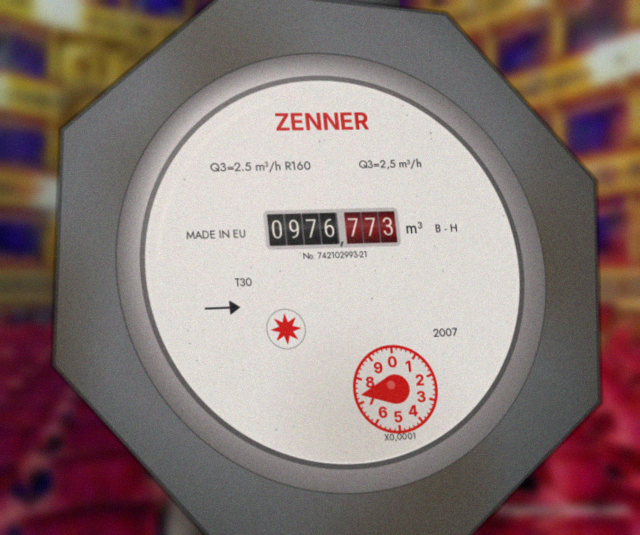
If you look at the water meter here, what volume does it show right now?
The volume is 976.7737 m³
